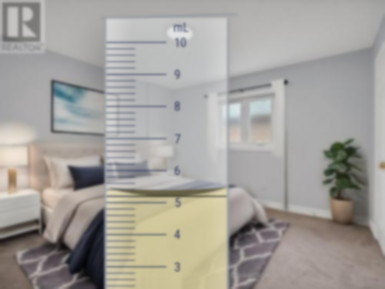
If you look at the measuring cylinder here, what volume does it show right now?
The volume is 5.2 mL
